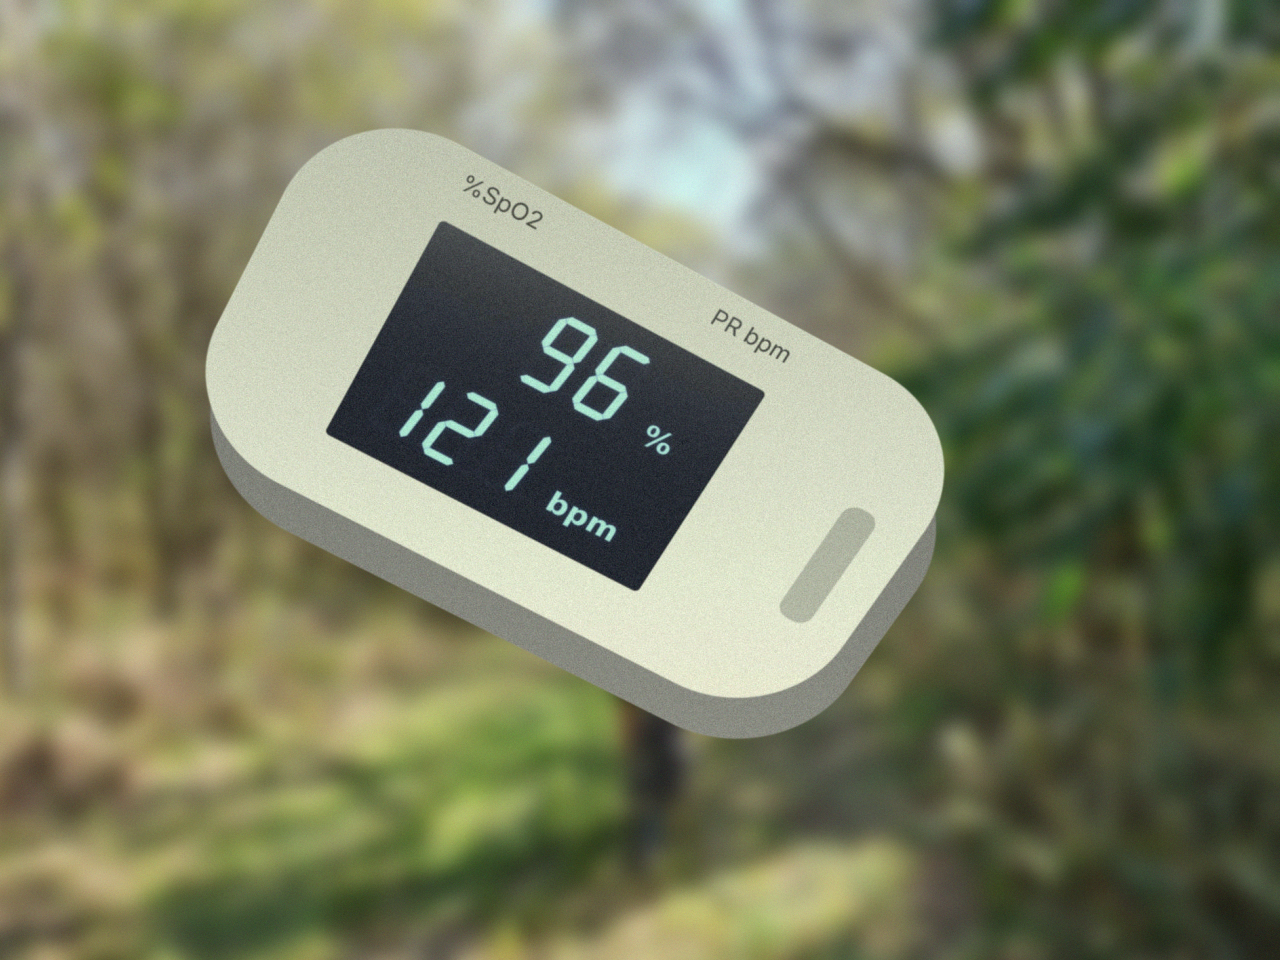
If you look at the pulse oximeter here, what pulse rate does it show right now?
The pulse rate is 121 bpm
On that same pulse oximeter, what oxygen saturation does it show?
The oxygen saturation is 96 %
